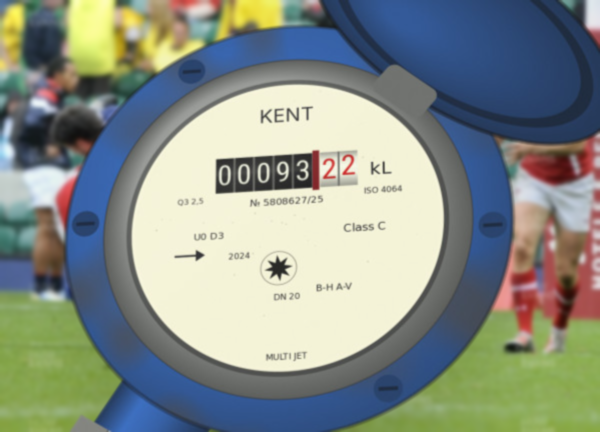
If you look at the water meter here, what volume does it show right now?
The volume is 93.22 kL
